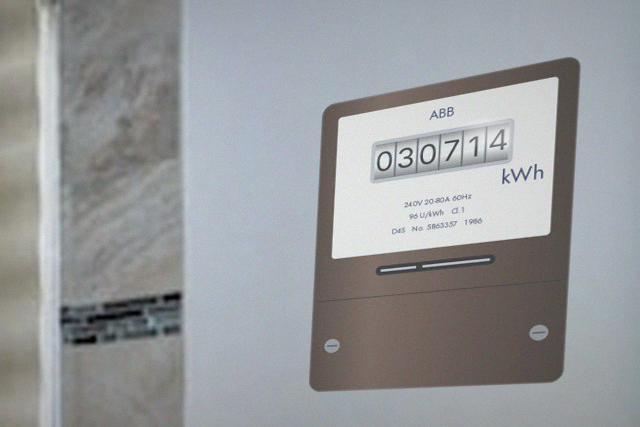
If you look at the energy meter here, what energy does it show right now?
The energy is 30714 kWh
